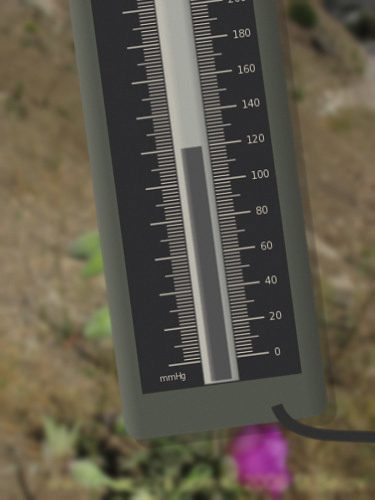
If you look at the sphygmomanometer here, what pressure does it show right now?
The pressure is 120 mmHg
